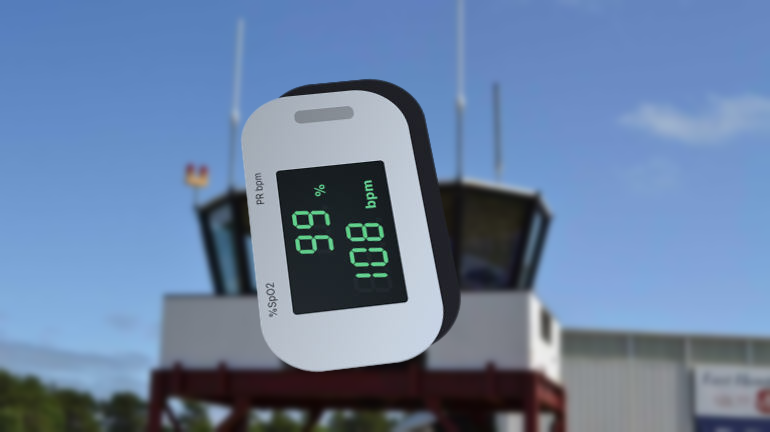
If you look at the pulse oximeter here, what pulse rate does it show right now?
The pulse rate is 108 bpm
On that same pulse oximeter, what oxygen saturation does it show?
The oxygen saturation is 99 %
